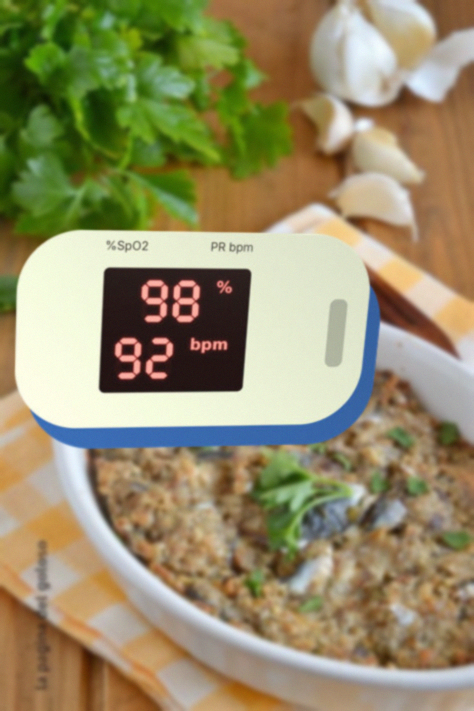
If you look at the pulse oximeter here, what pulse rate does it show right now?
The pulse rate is 92 bpm
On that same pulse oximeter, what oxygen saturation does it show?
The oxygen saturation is 98 %
